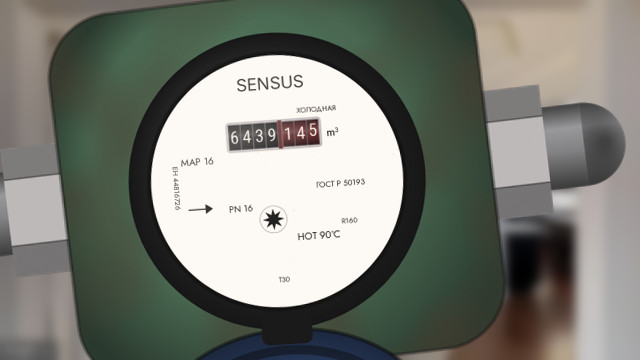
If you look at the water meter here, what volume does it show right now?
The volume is 6439.145 m³
